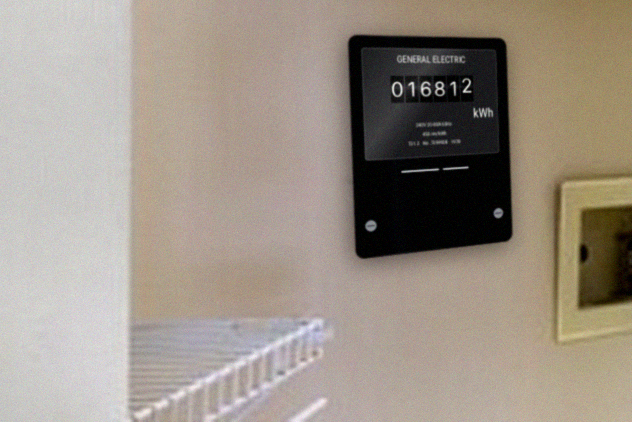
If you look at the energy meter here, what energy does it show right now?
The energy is 16812 kWh
